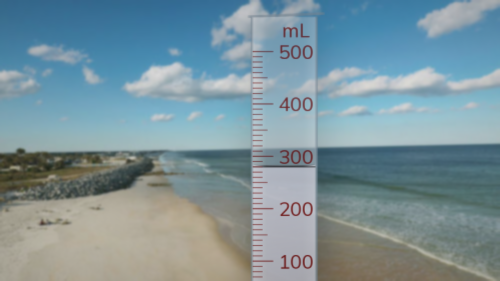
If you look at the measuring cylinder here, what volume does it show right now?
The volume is 280 mL
